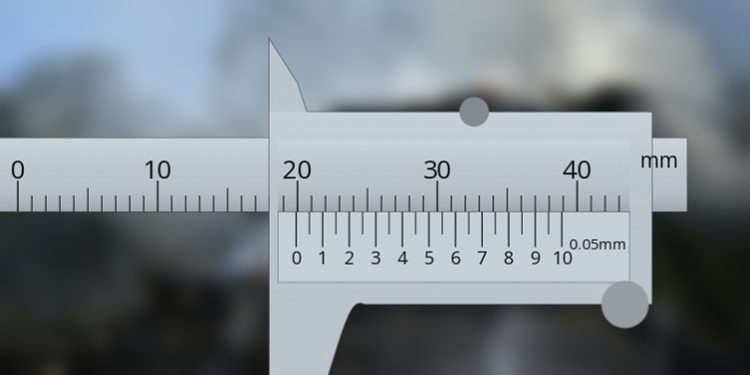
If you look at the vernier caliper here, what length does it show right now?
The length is 19.9 mm
